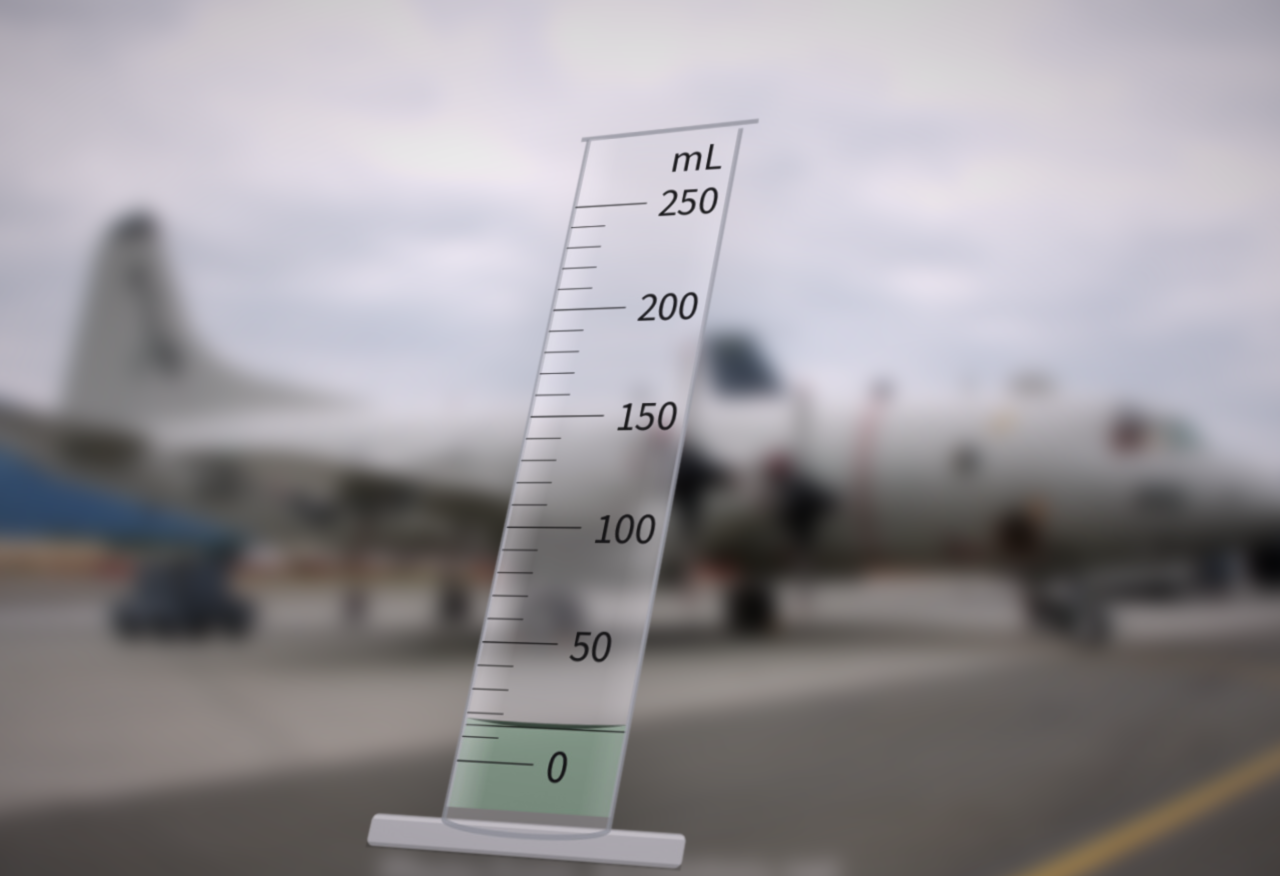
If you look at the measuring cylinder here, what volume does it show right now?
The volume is 15 mL
